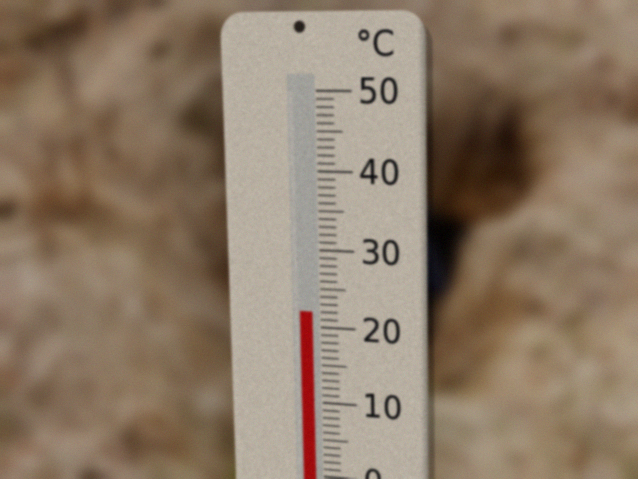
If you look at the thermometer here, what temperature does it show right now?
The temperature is 22 °C
